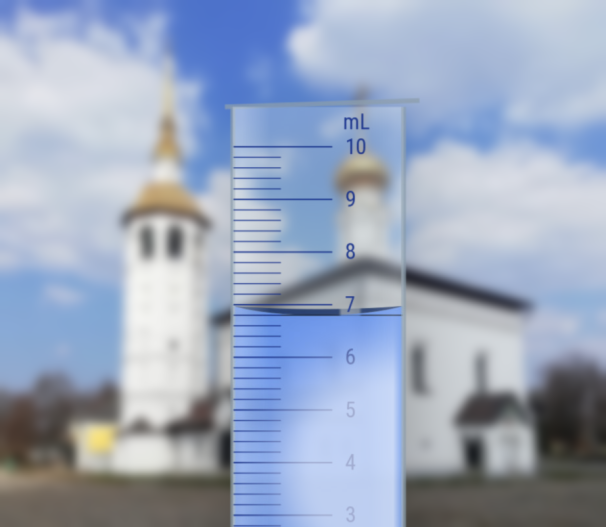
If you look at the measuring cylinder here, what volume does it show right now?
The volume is 6.8 mL
